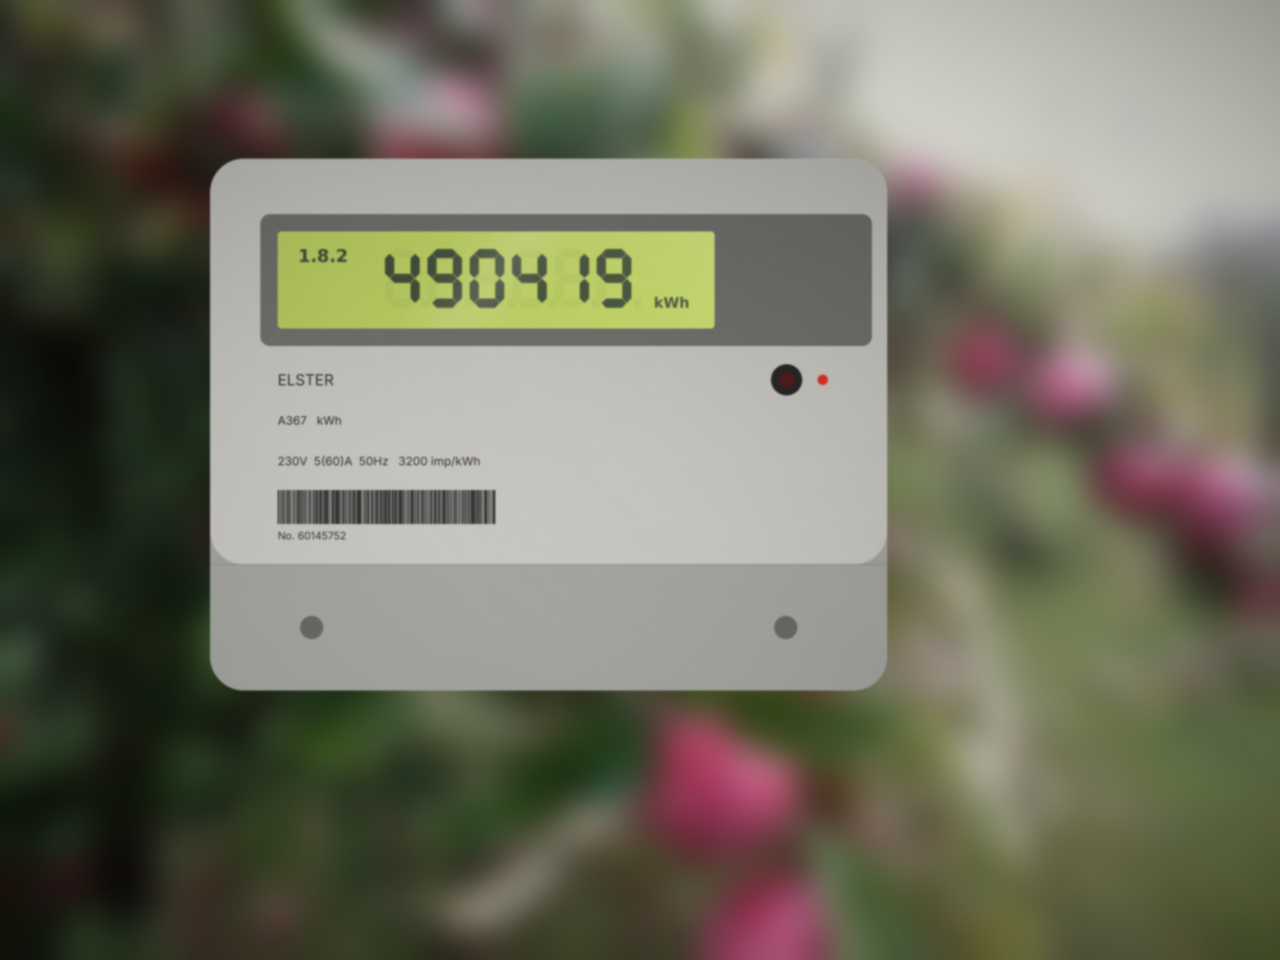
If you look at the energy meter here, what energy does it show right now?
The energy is 490419 kWh
